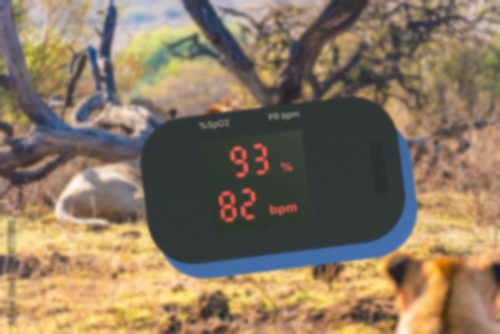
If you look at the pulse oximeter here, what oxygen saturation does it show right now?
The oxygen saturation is 93 %
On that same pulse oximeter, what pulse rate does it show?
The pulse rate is 82 bpm
